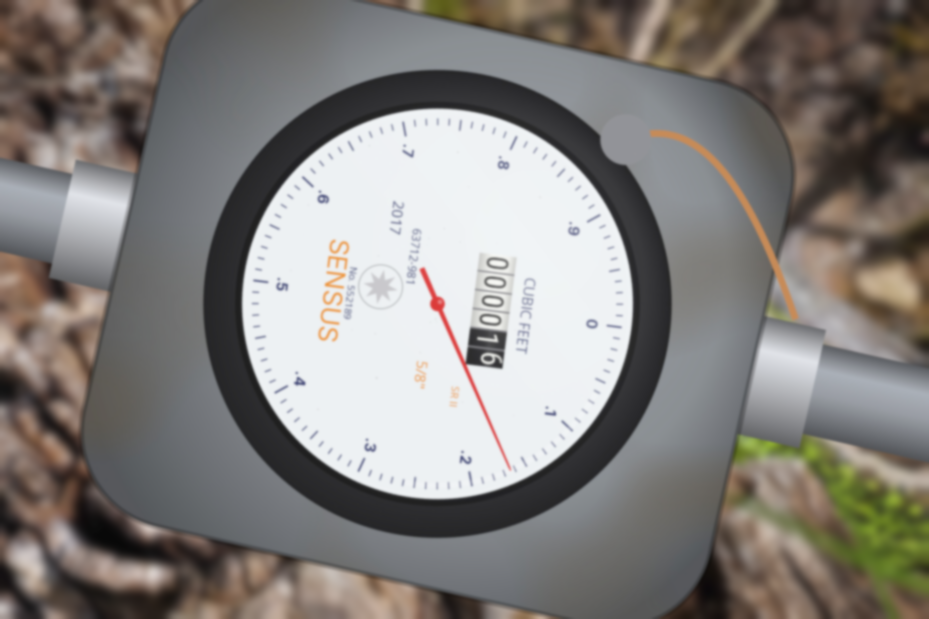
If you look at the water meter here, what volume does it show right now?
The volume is 16.16 ft³
